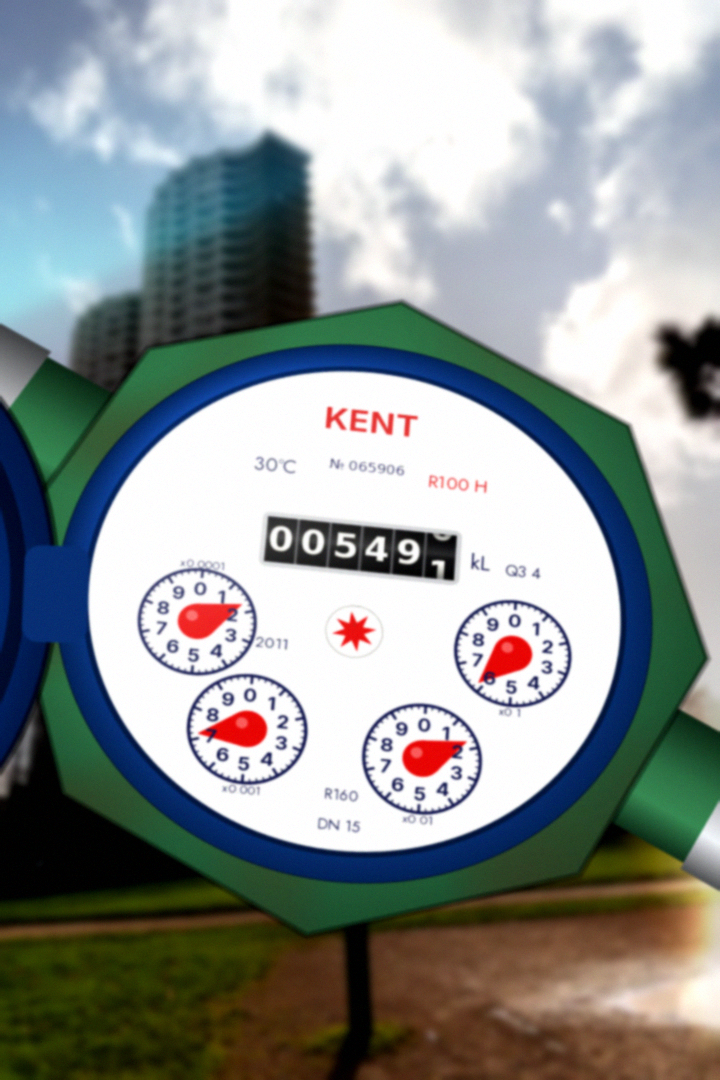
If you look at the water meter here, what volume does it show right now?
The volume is 5490.6171 kL
